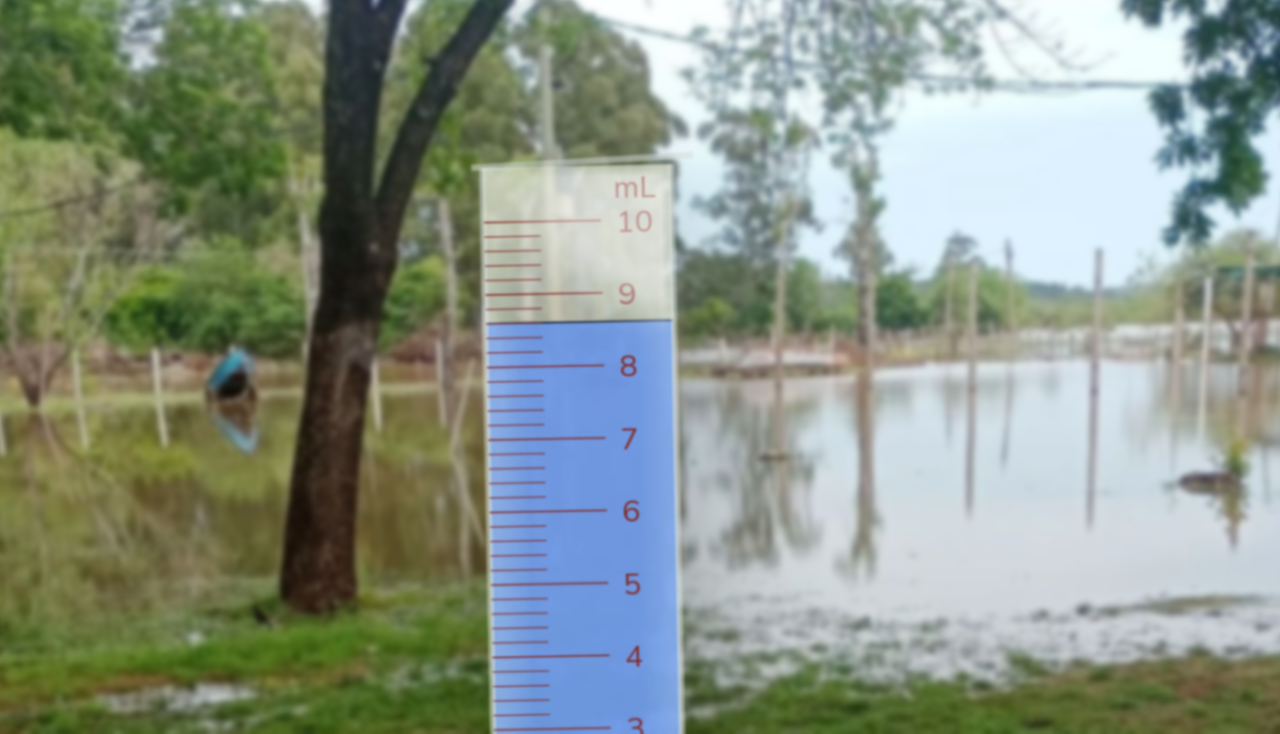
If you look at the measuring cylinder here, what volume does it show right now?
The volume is 8.6 mL
